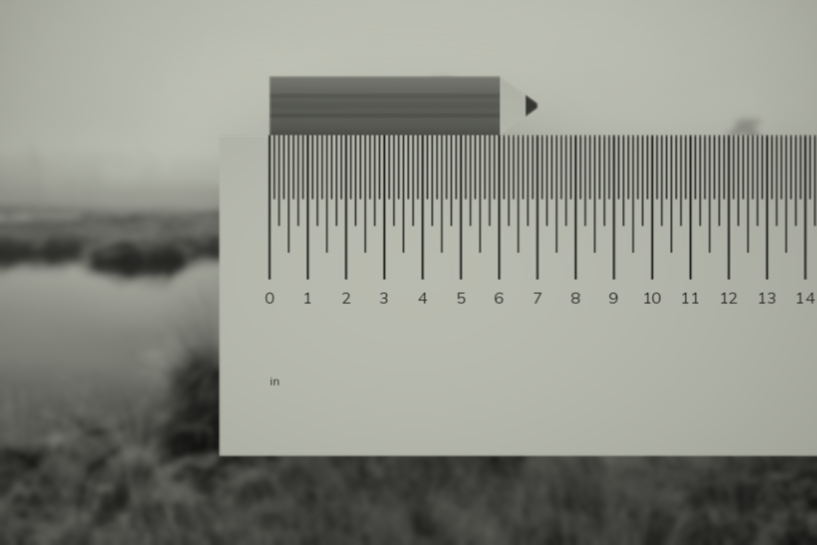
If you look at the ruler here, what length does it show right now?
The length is 7 in
